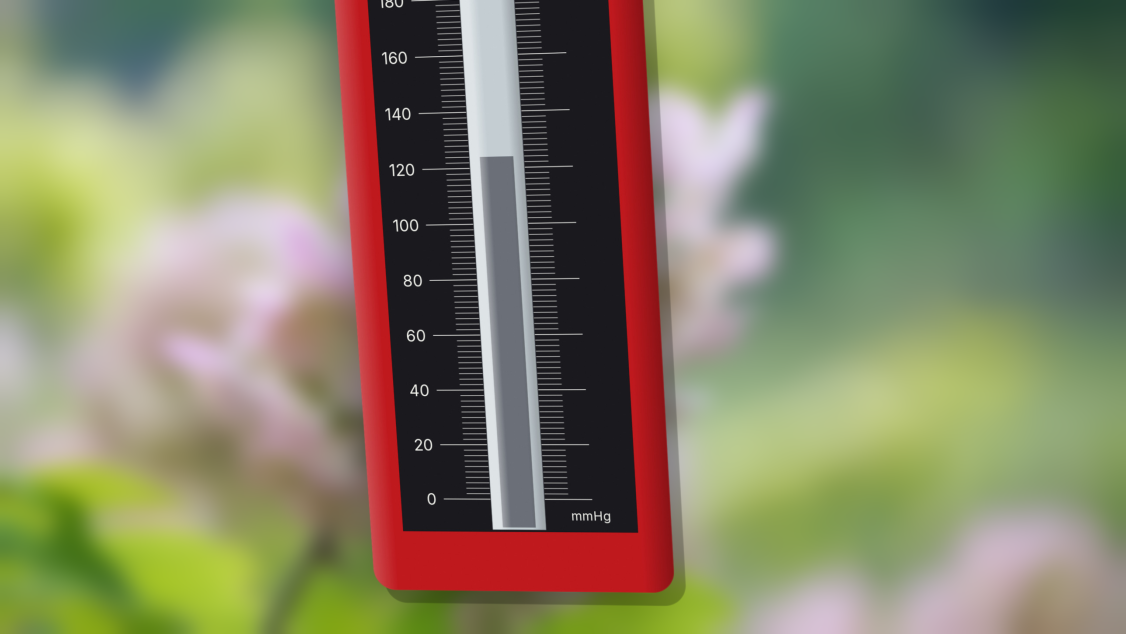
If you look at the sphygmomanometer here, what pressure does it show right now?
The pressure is 124 mmHg
